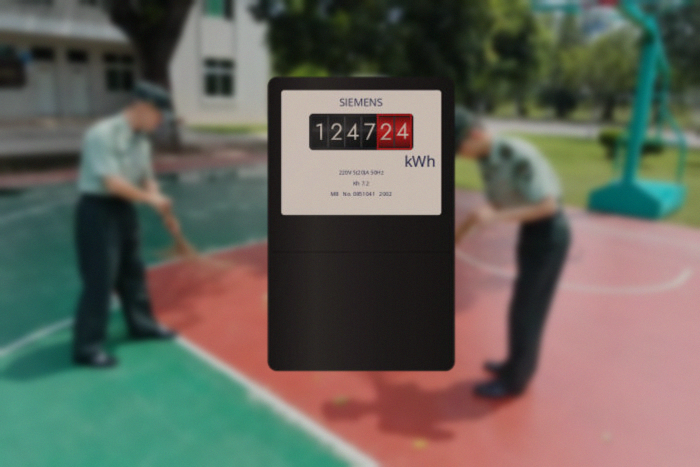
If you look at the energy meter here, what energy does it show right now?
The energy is 1247.24 kWh
